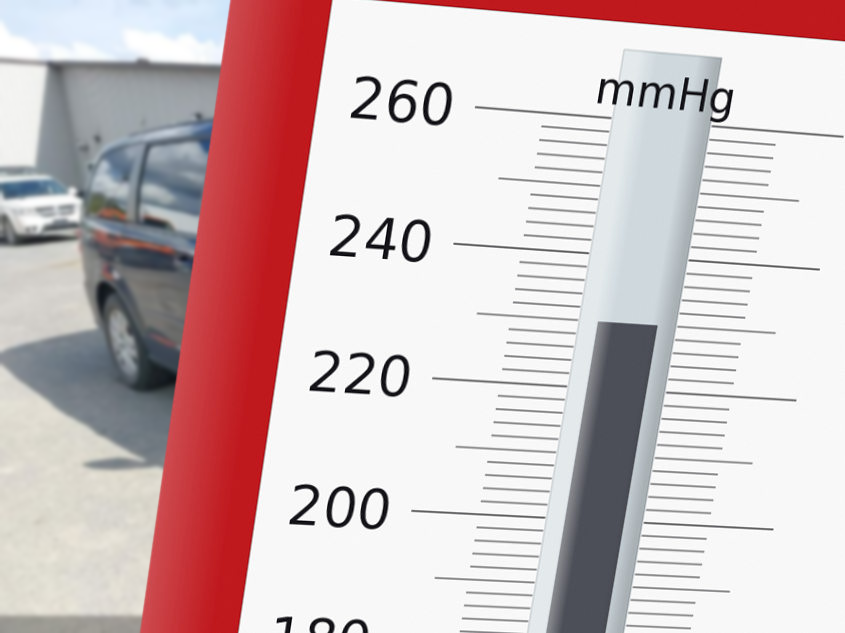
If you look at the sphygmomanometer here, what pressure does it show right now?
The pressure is 230 mmHg
